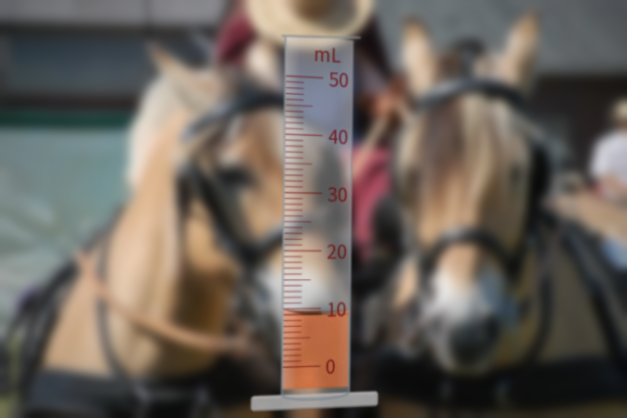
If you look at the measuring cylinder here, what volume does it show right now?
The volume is 9 mL
